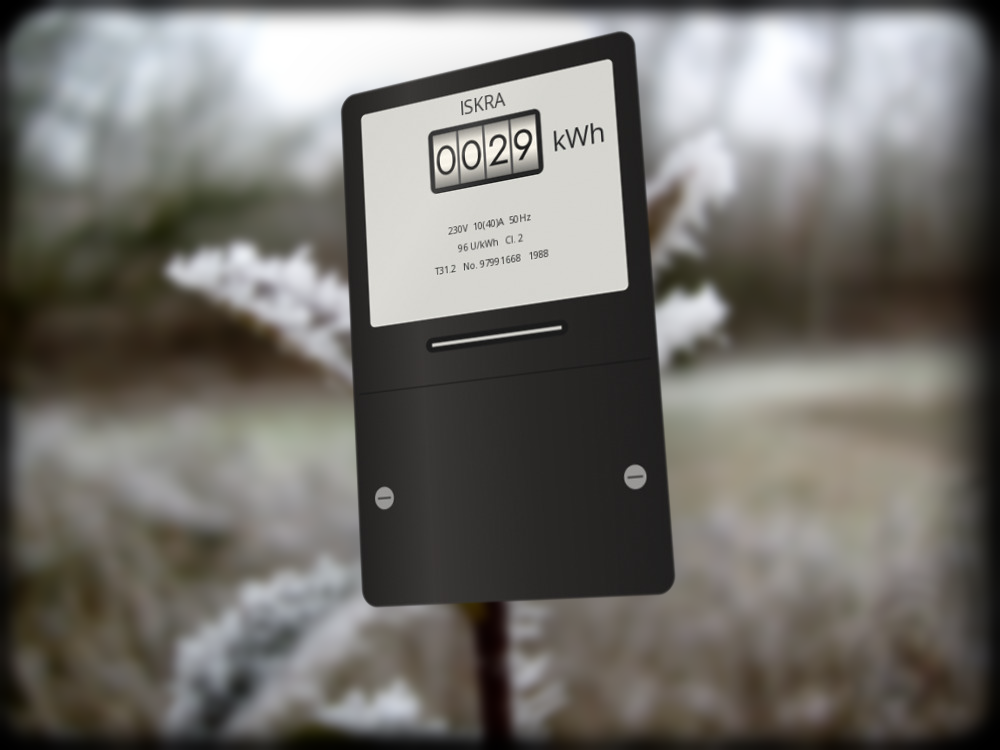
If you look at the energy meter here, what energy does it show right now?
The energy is 29 kWh
